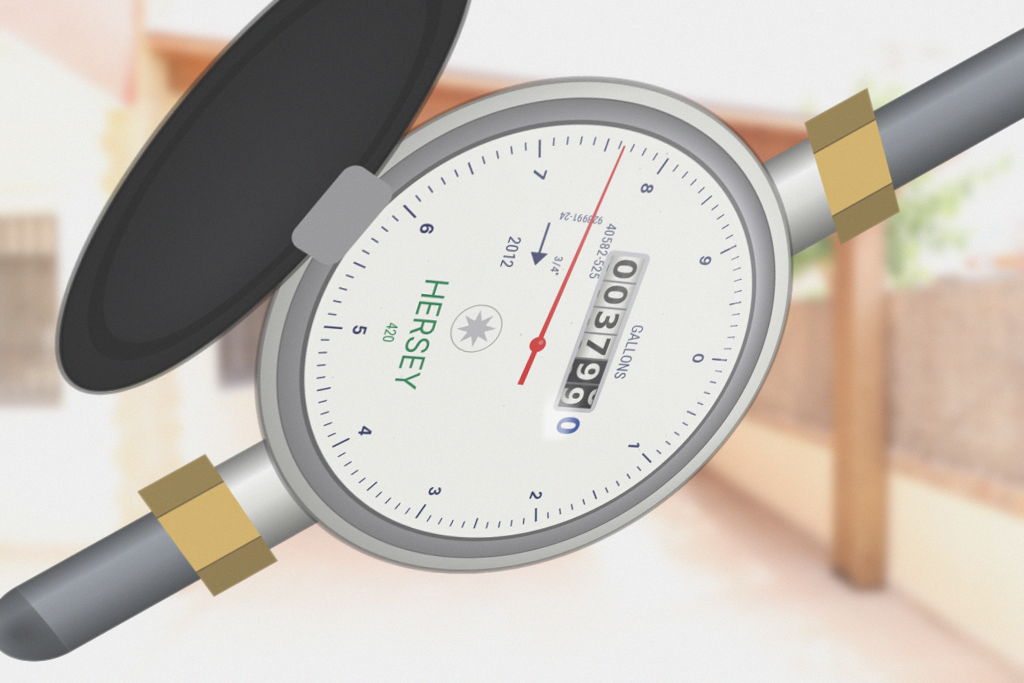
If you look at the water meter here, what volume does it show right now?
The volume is 37987.6 gal
